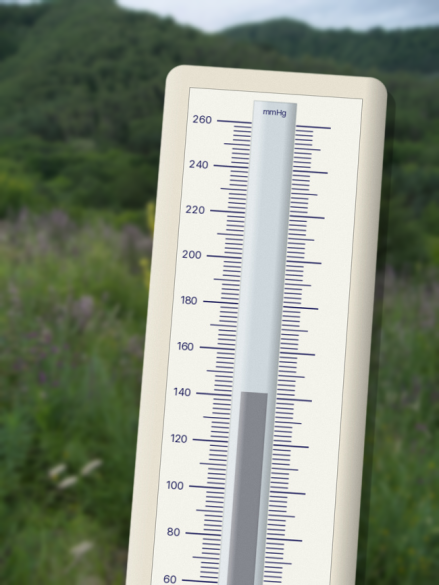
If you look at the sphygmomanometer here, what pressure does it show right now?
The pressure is 142 mmHg
